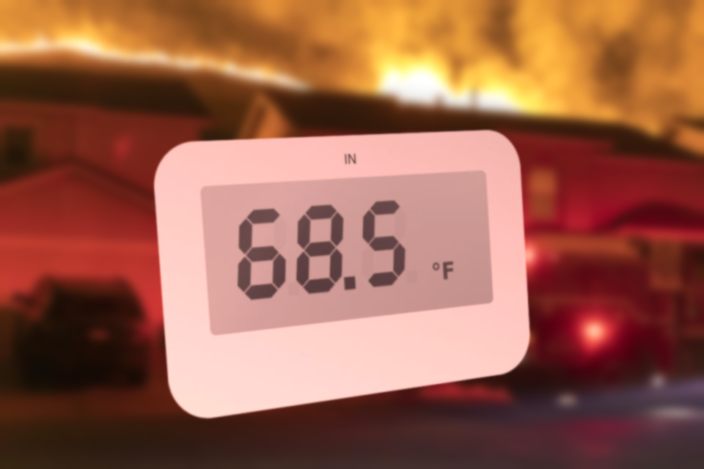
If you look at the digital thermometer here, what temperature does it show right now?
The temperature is 68.5 °F
